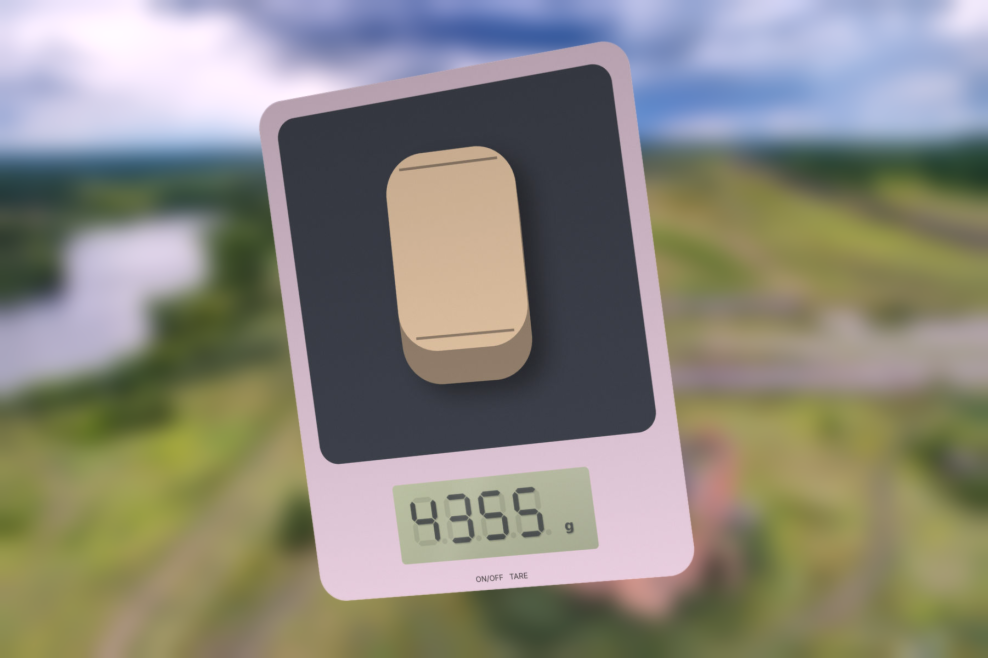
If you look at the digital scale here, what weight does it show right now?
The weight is 4355 g
